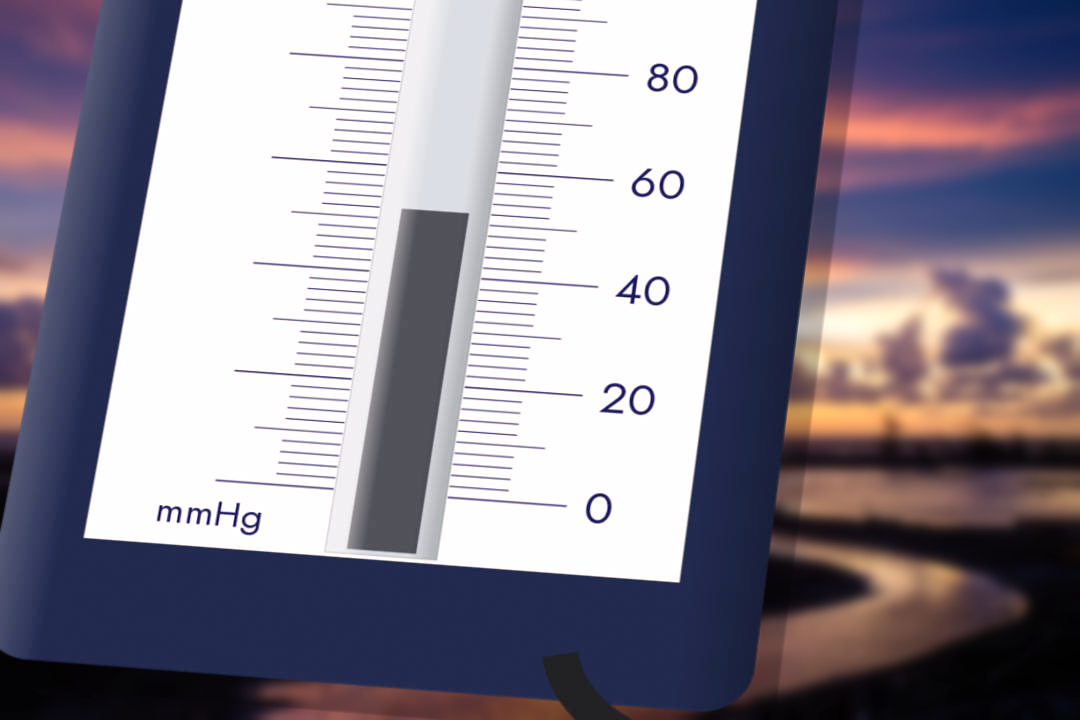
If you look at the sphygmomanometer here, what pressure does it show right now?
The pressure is 52 mmHg
